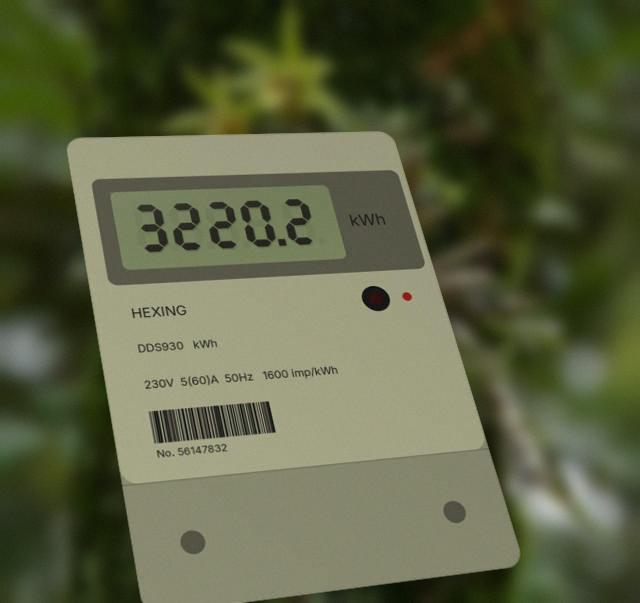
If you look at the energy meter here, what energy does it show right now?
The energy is 3220.2 kWh
